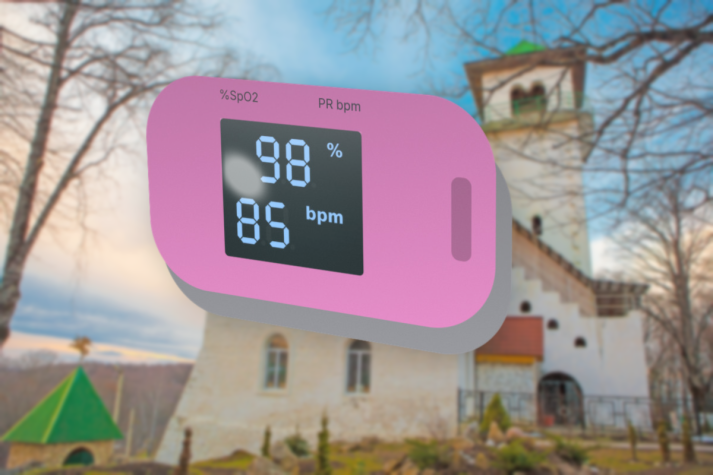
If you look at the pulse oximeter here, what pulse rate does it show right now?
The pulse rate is 85 bpm
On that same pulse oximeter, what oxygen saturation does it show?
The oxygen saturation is 98 %
